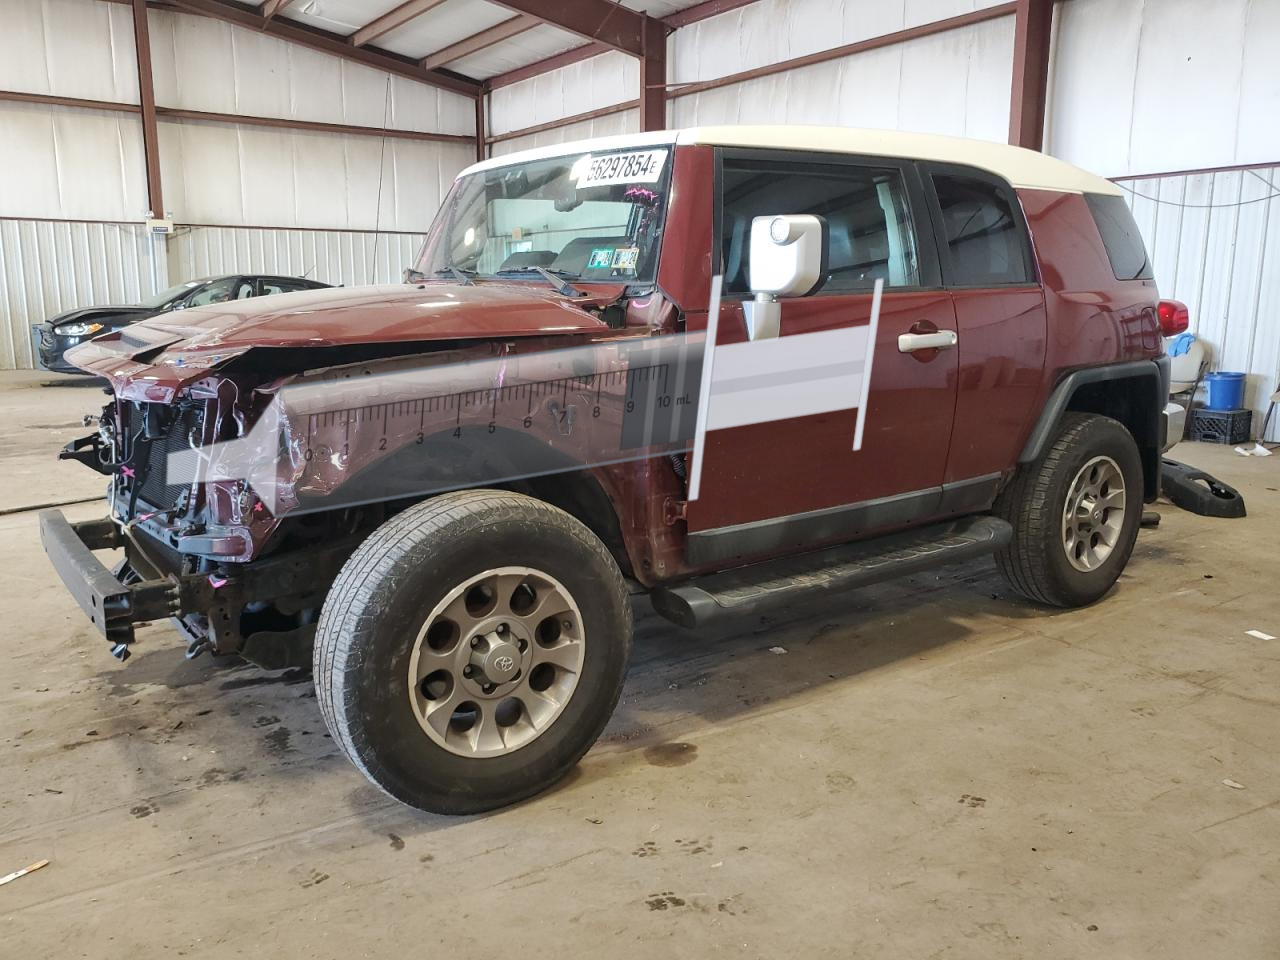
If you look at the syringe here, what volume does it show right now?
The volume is 8.8 mL
